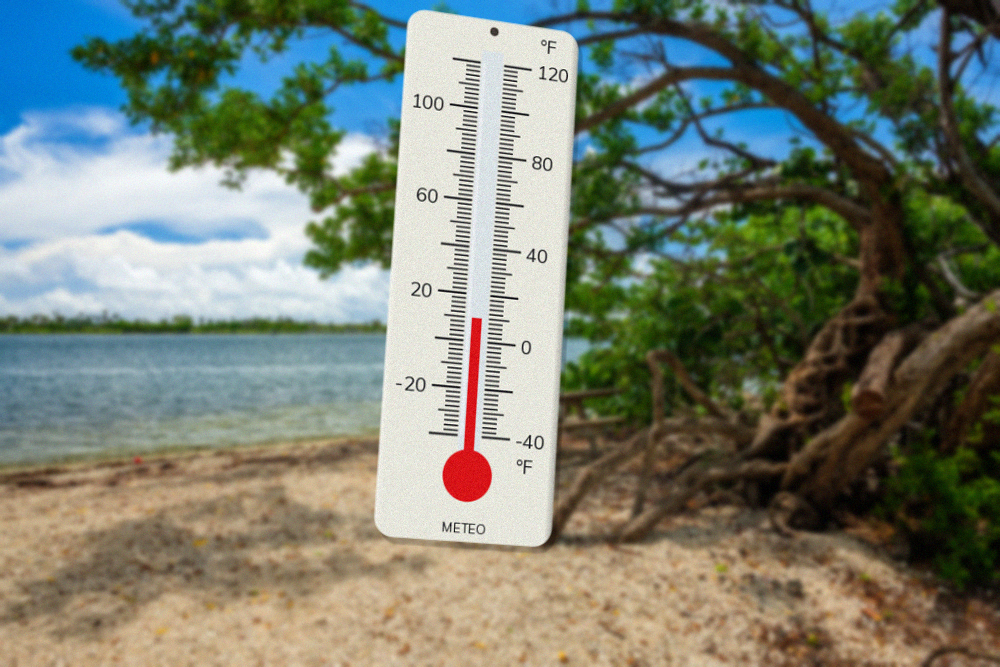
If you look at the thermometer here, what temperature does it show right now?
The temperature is 10 °F
